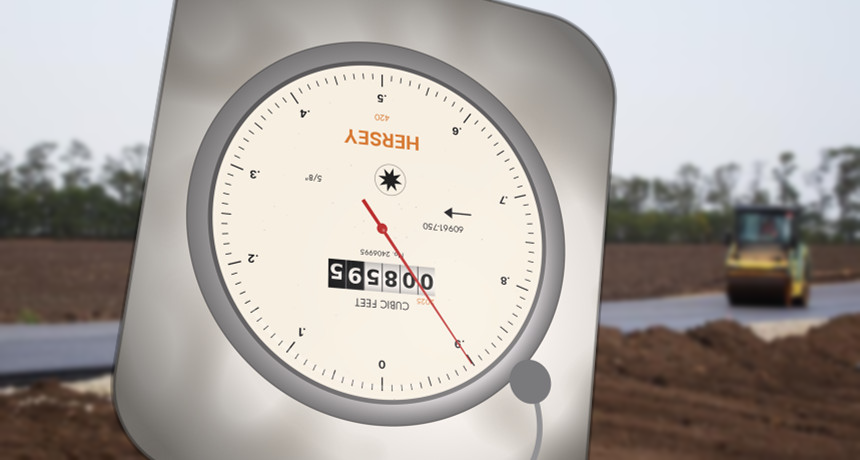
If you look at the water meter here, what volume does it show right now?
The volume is 8594.90 ft³
